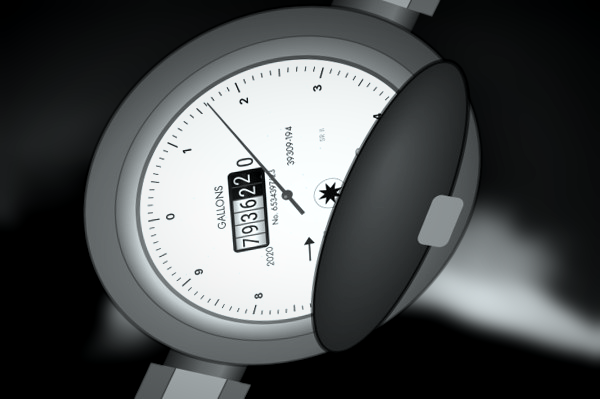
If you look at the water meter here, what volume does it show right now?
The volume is 7936221.6 gal
